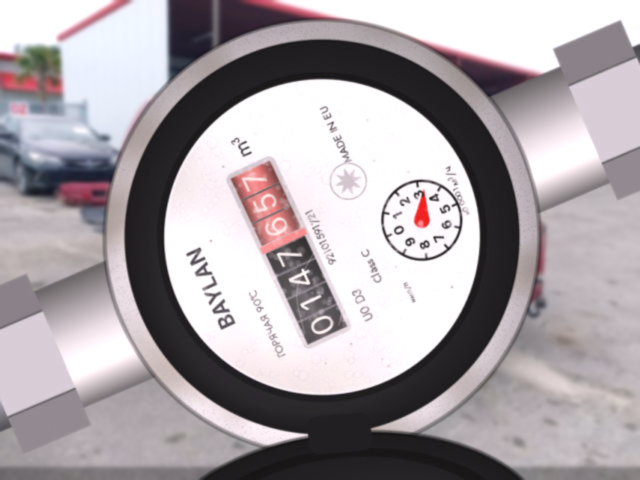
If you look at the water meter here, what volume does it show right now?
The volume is 147.6573 m³
